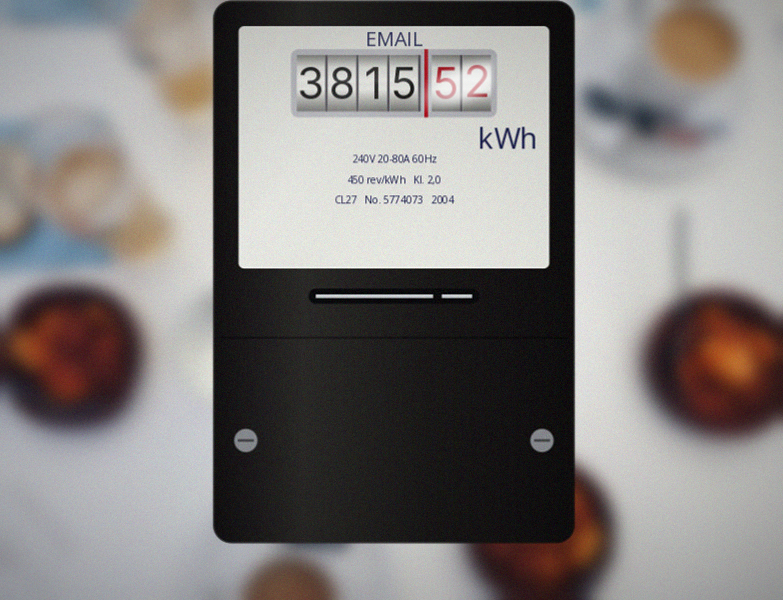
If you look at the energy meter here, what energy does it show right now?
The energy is 3815.52 kWh
